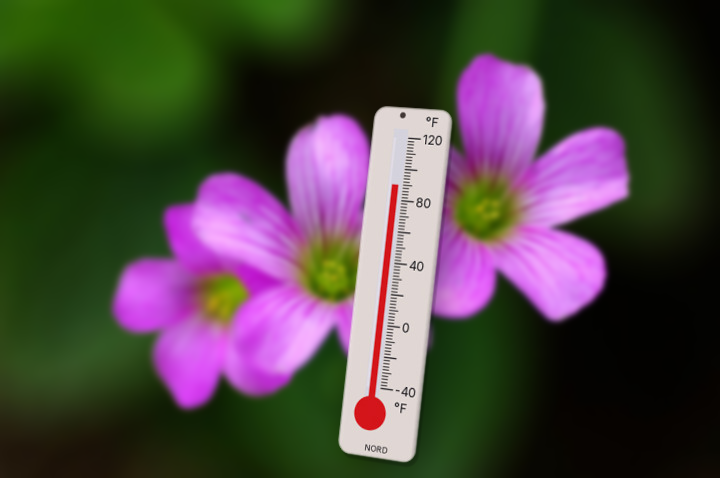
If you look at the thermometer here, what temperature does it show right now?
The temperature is 90 °F
